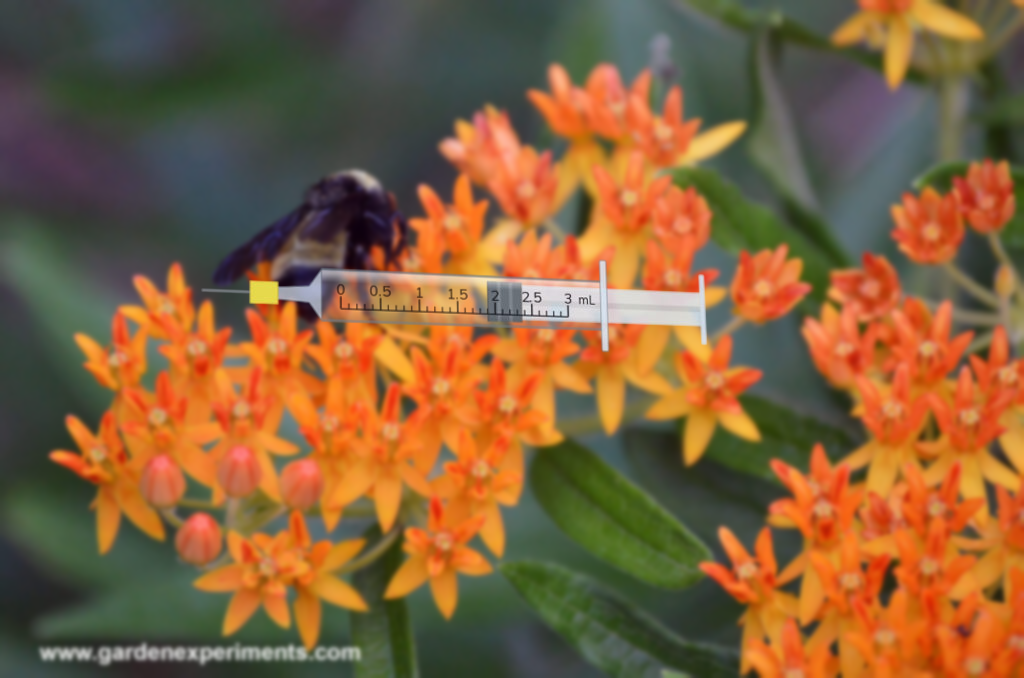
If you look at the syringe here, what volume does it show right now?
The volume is 1.9 mL
